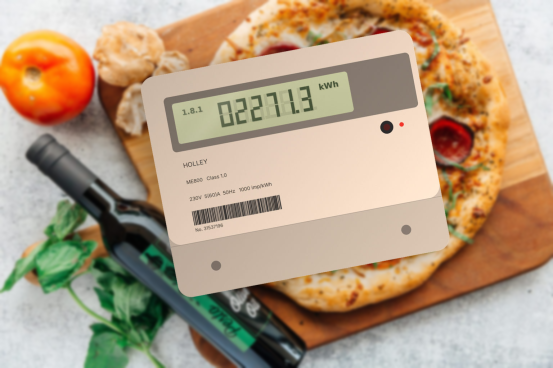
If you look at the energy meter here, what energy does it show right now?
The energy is 2271.3 kWh
